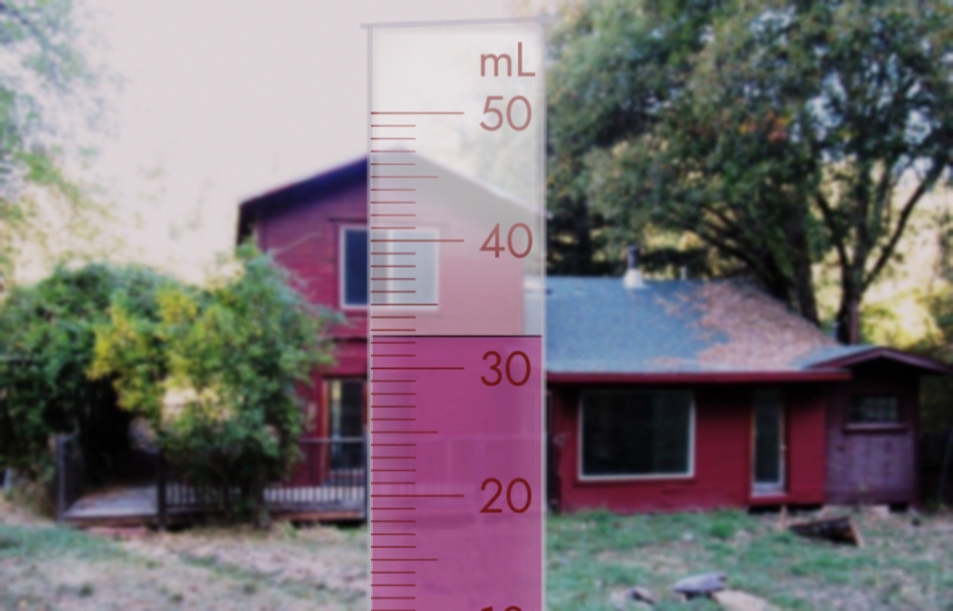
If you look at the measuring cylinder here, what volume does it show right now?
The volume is 32.5 mL
